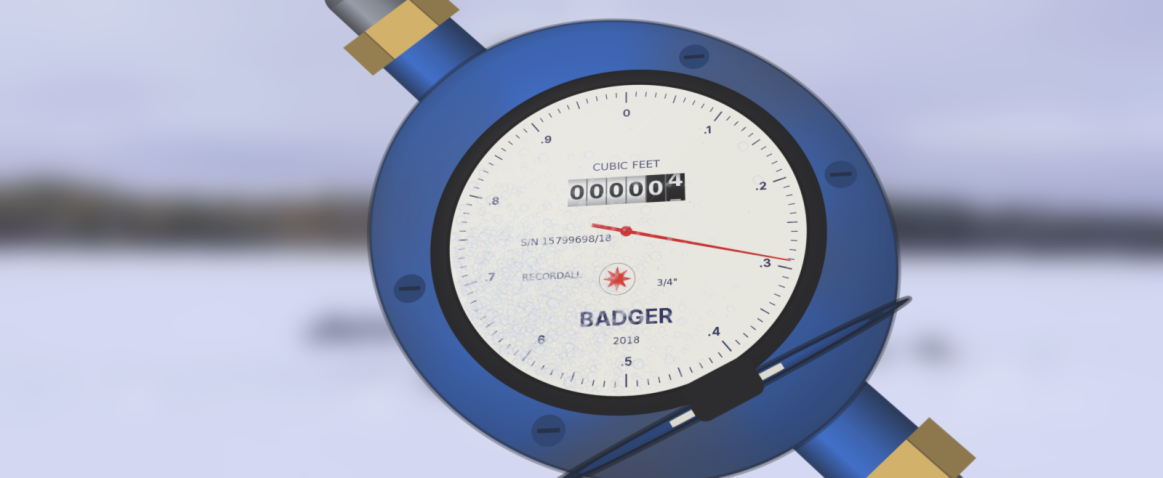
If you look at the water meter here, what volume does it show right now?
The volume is 4.29 ft³
